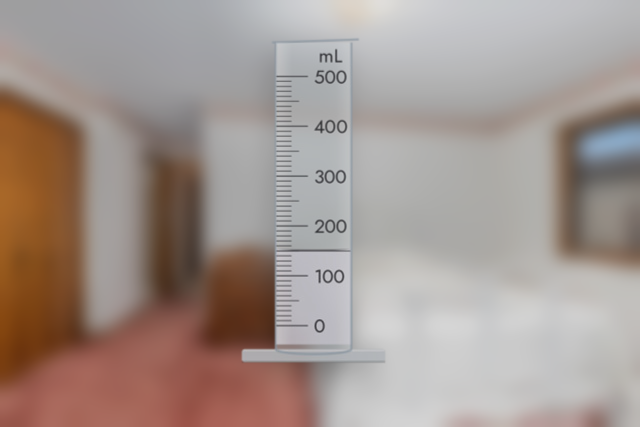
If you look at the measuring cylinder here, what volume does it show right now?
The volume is 150 mL
